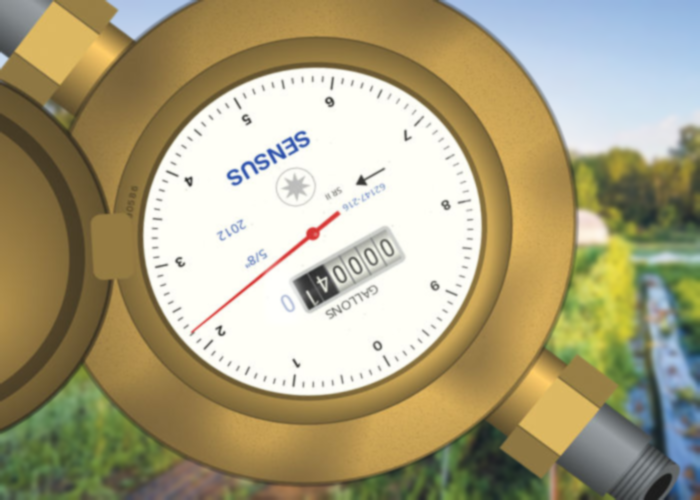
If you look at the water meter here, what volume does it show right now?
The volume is 412.2 gal
